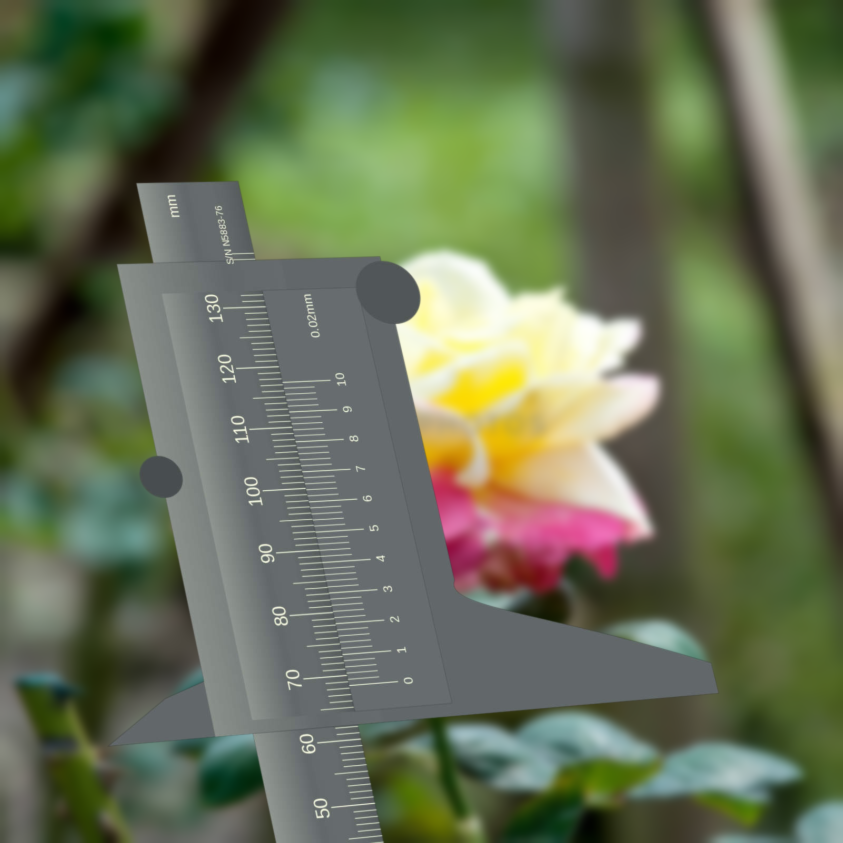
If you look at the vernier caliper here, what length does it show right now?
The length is 68.4 mm
